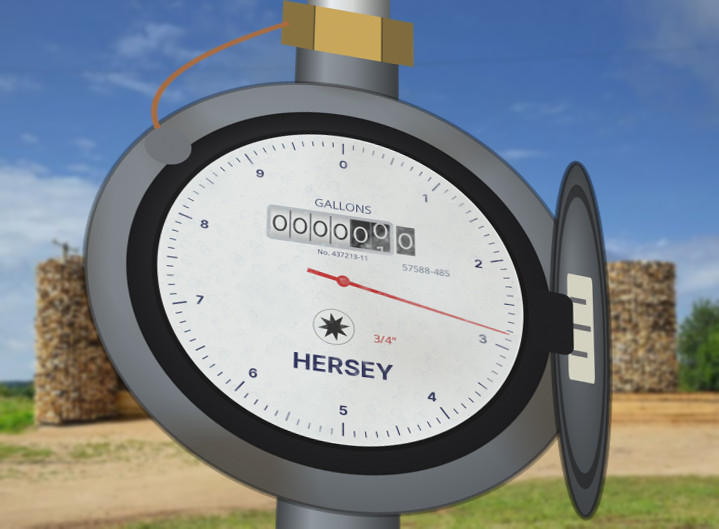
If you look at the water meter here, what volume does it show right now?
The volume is 2.8 gal
